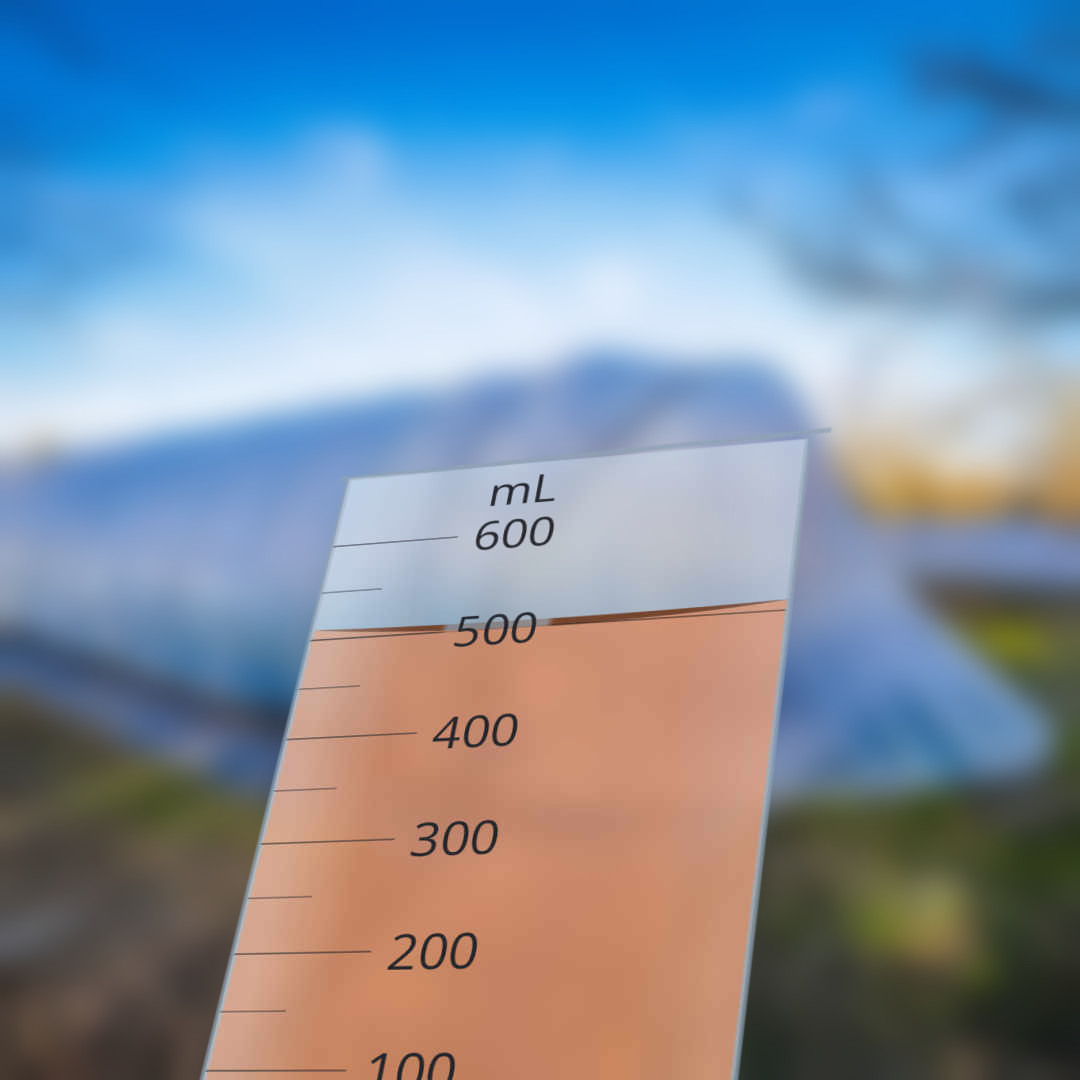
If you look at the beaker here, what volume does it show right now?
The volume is 500 mL
